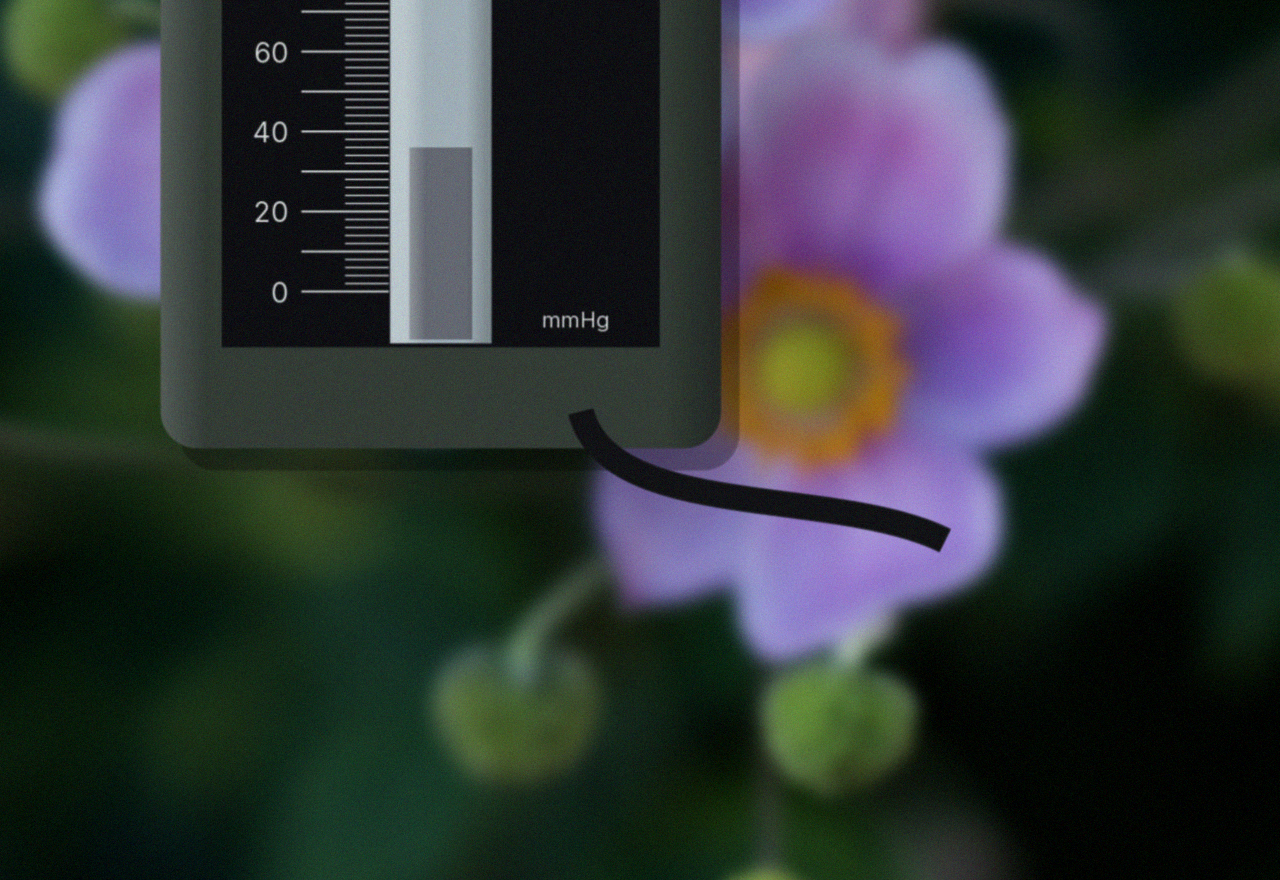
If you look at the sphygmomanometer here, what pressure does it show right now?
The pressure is 36 mmHg
